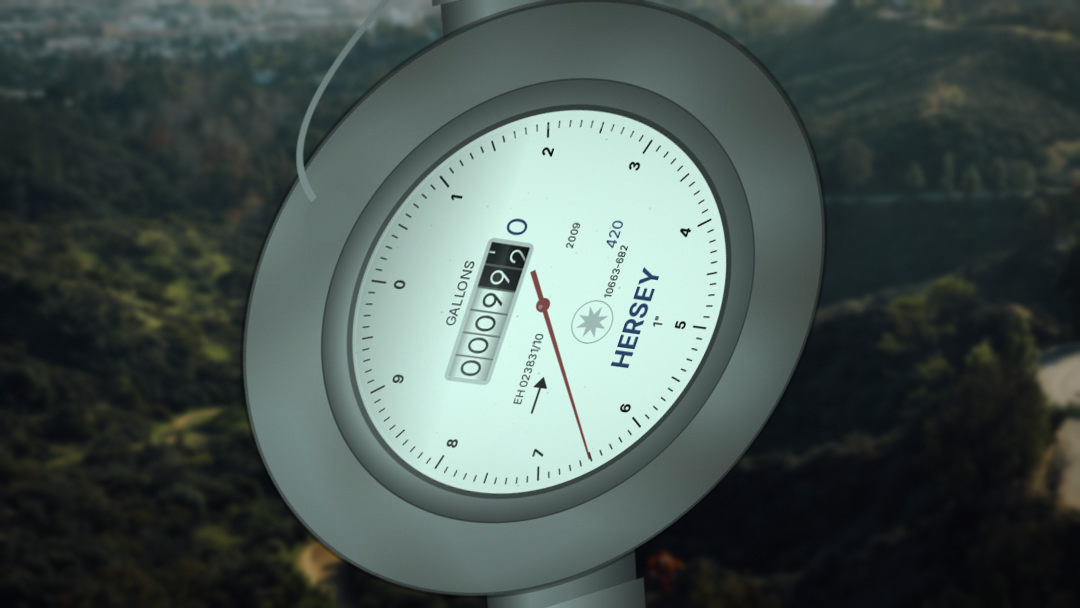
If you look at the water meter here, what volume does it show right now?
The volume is 9916.5 gal
